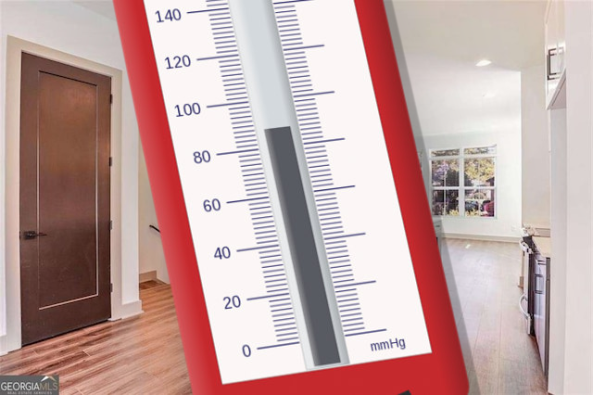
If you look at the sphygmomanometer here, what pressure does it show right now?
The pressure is 88 mmHg
